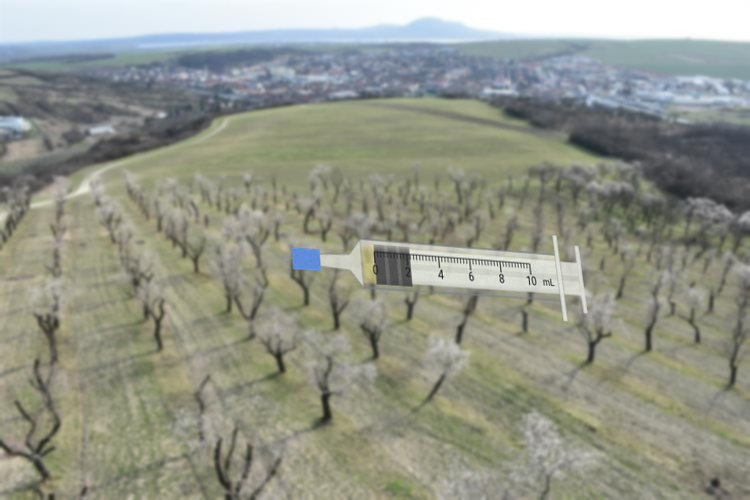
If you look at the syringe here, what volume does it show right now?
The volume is 0 mL
